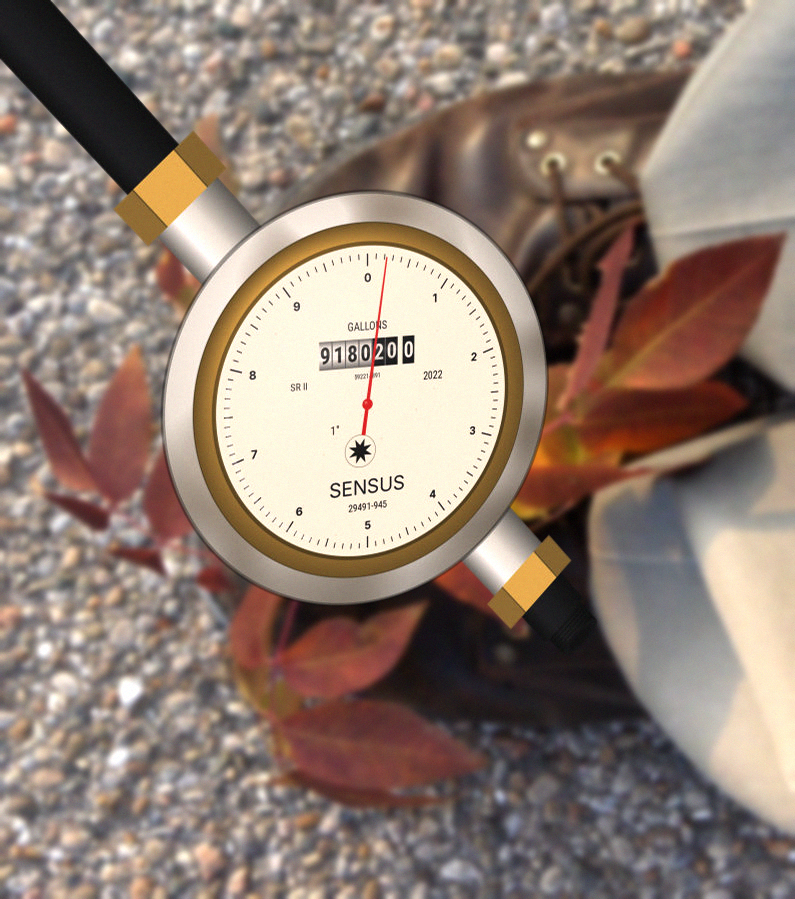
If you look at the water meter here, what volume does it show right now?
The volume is 9180200.2 gal
